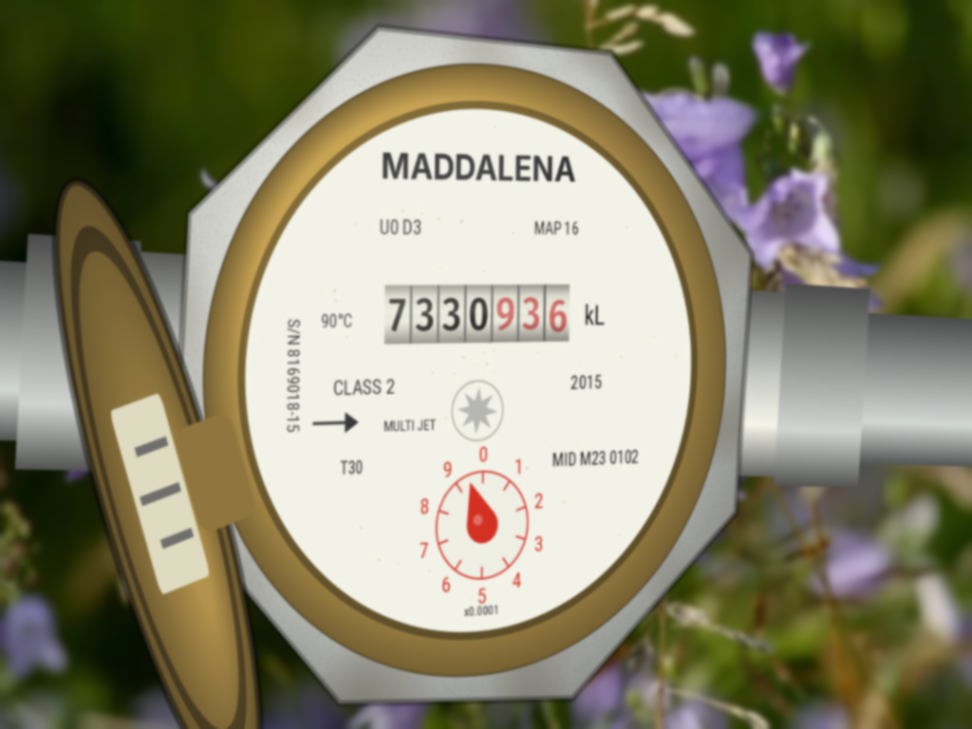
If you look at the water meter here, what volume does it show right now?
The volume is 7330.9359 kL
